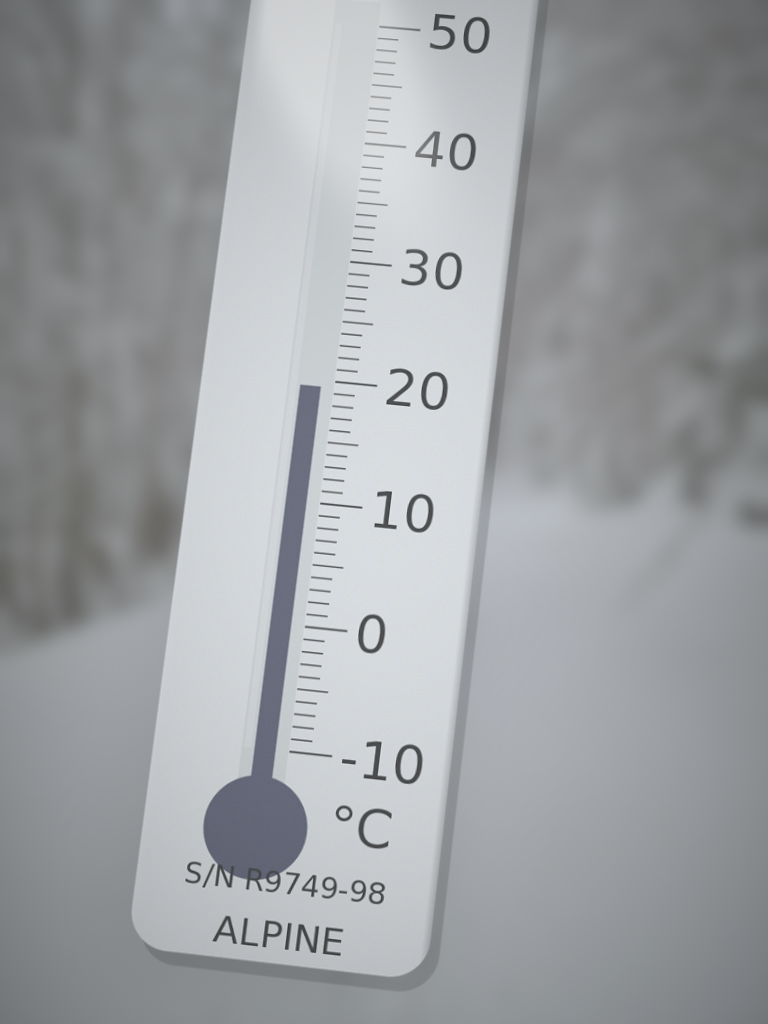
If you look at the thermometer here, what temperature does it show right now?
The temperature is 19.5 °C
